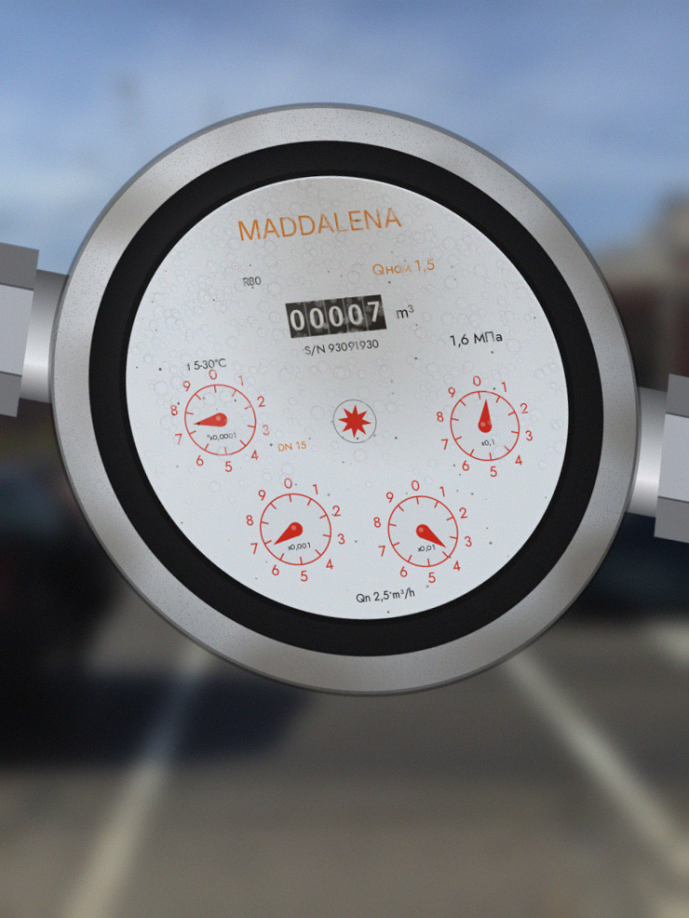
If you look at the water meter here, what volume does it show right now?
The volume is 7.0367 m³
